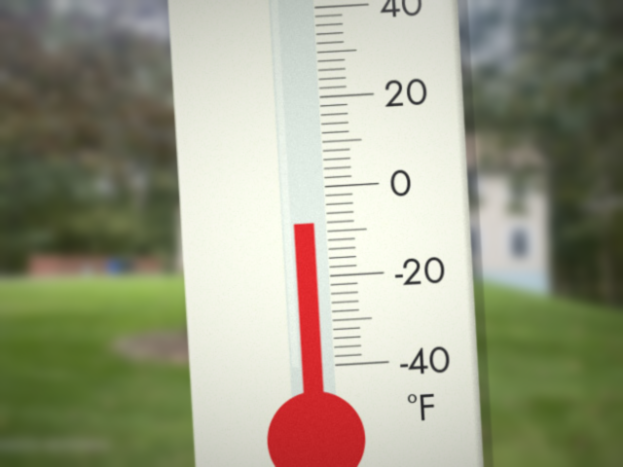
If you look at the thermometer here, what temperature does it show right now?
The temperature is -8 °F
